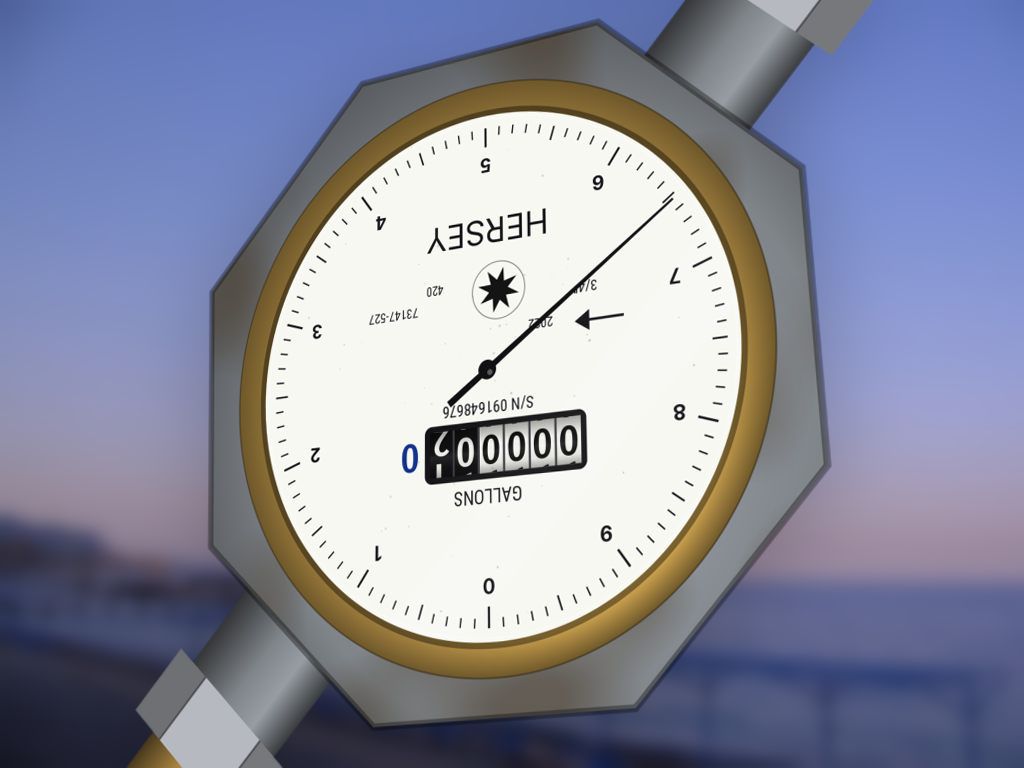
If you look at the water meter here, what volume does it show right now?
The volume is 16.5 gal
